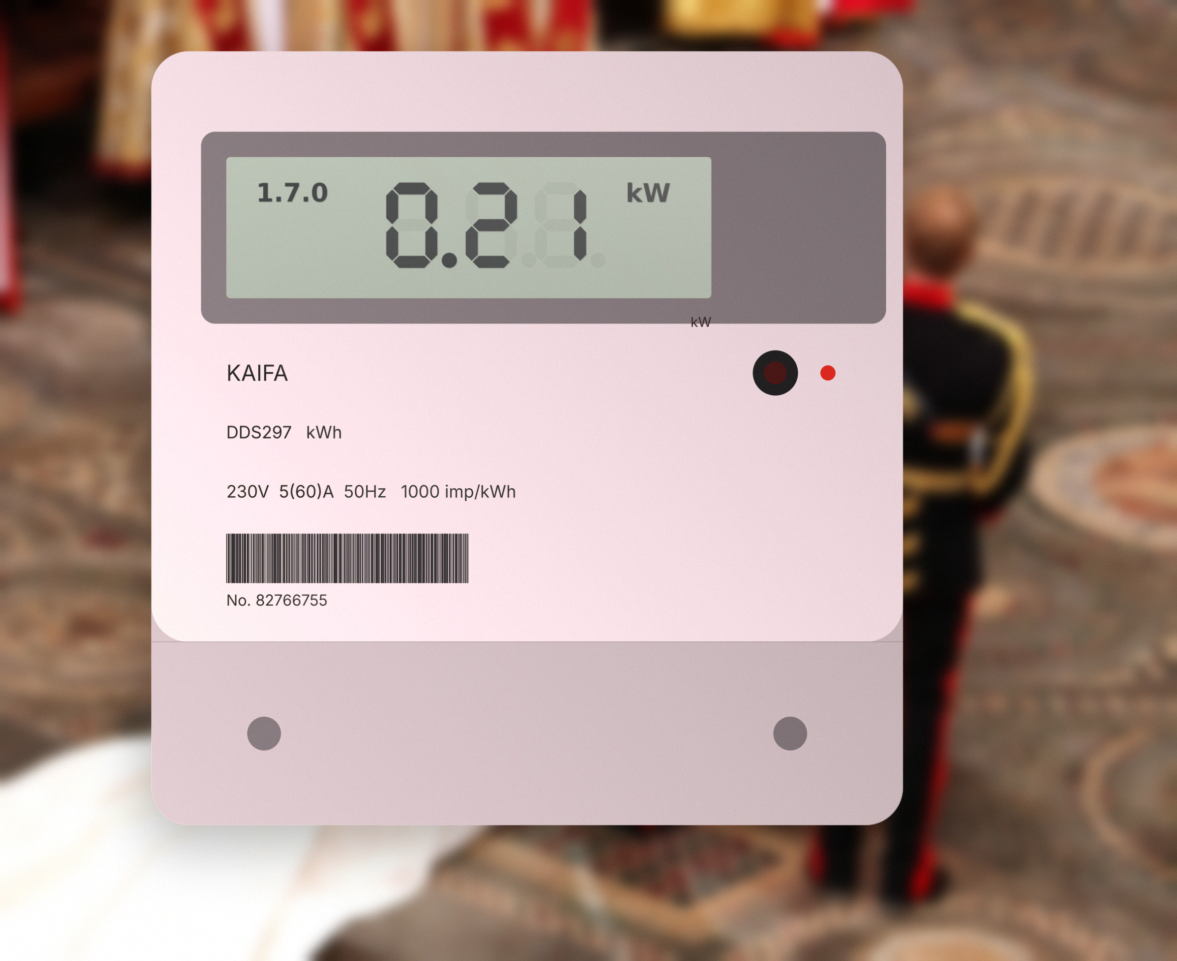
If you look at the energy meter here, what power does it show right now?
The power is 0.21 kW
